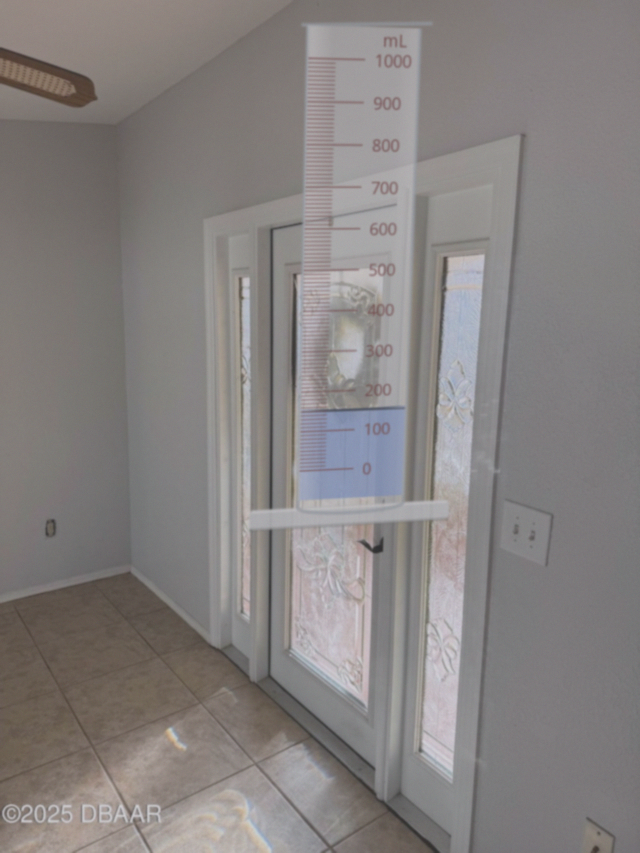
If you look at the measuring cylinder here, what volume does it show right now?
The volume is 150 mL
